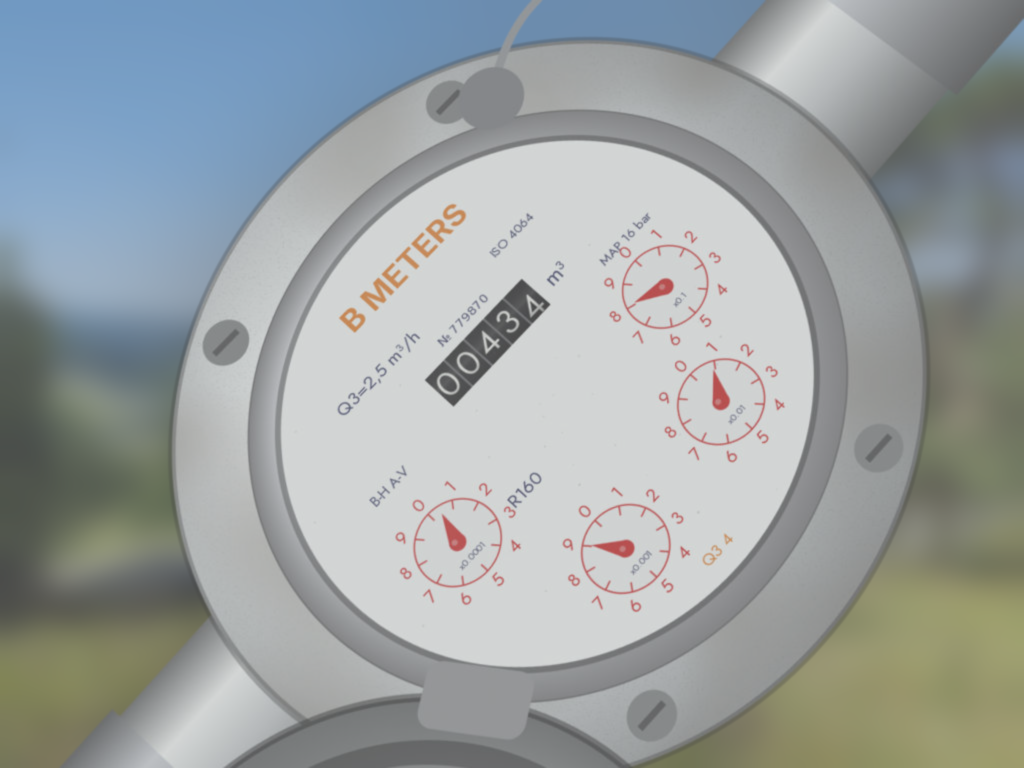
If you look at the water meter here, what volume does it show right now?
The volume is 433.8090 m³
